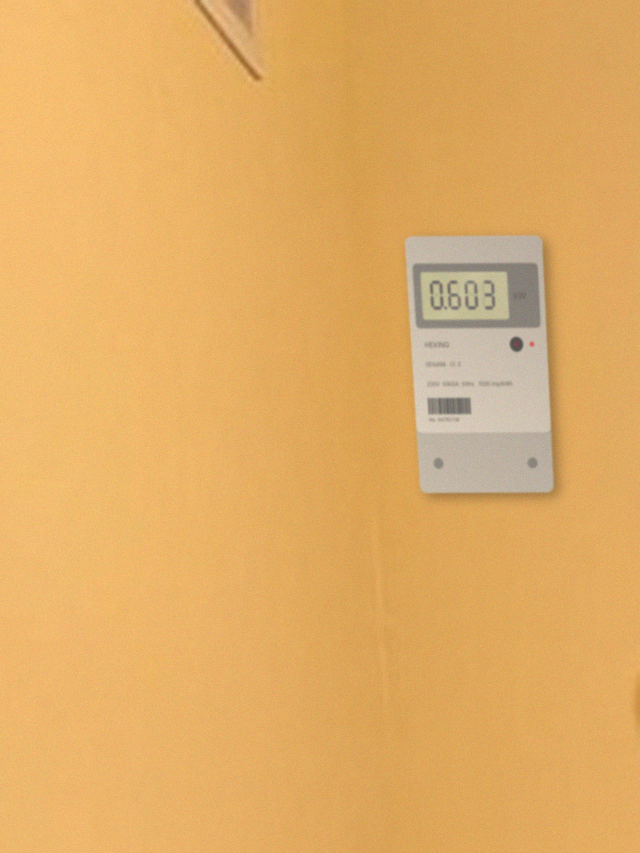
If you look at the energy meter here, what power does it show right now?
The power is 0.603 kW
